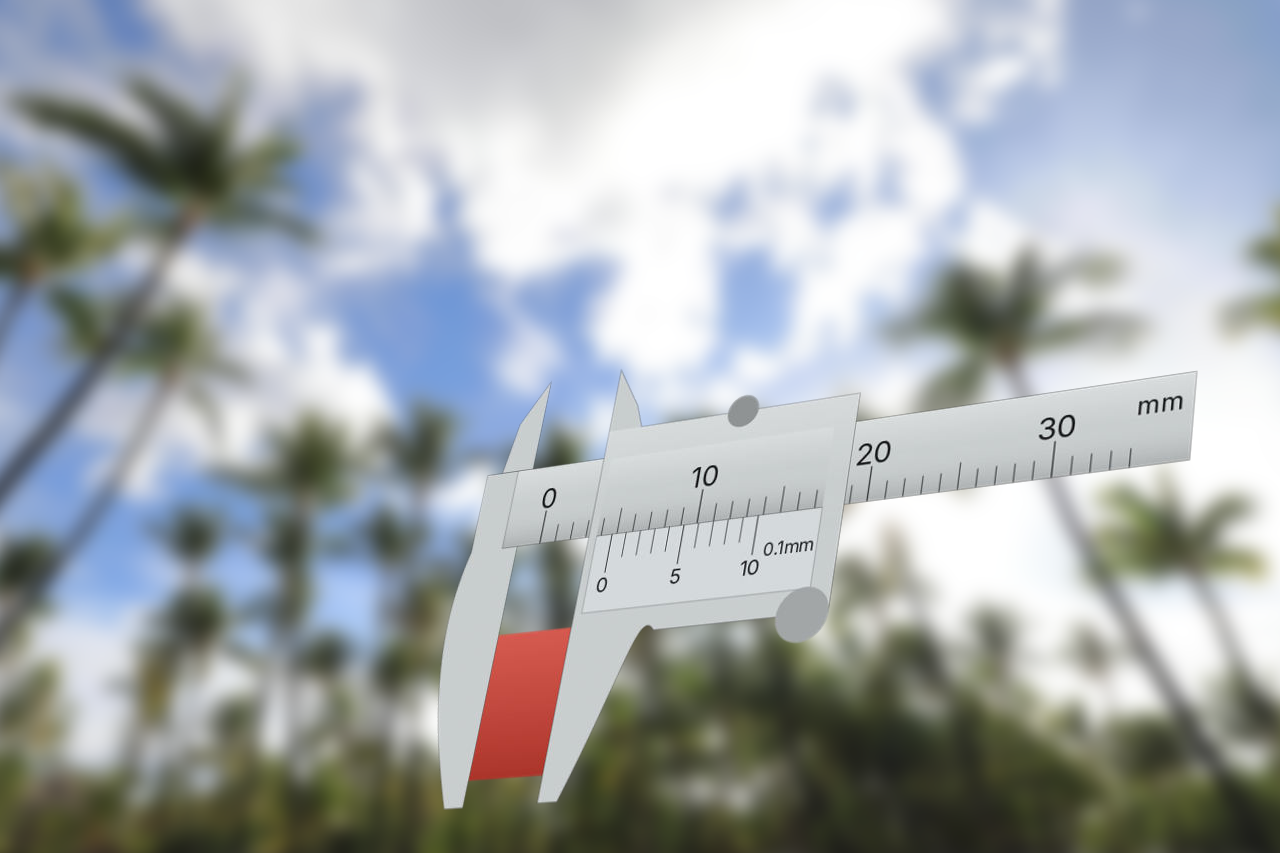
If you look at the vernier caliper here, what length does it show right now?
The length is 4.7 mm
